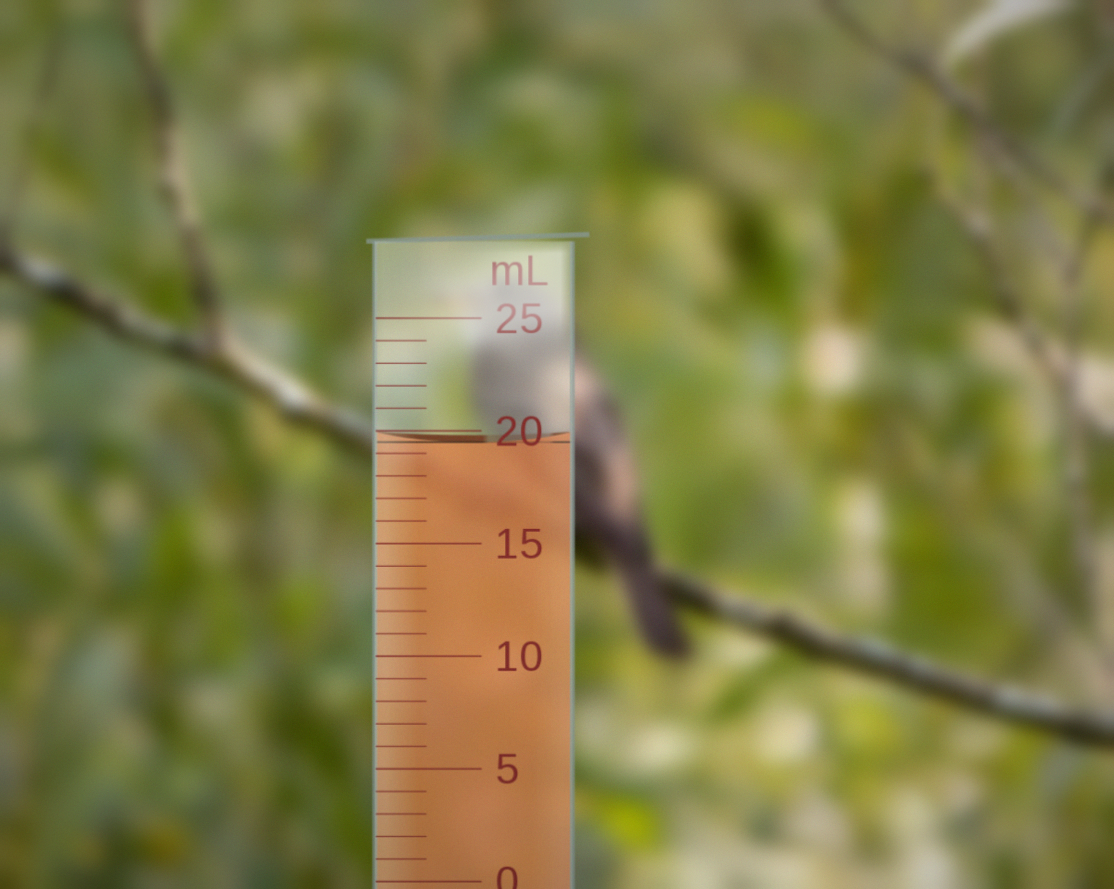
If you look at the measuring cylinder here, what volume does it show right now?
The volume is 19.5 mL
